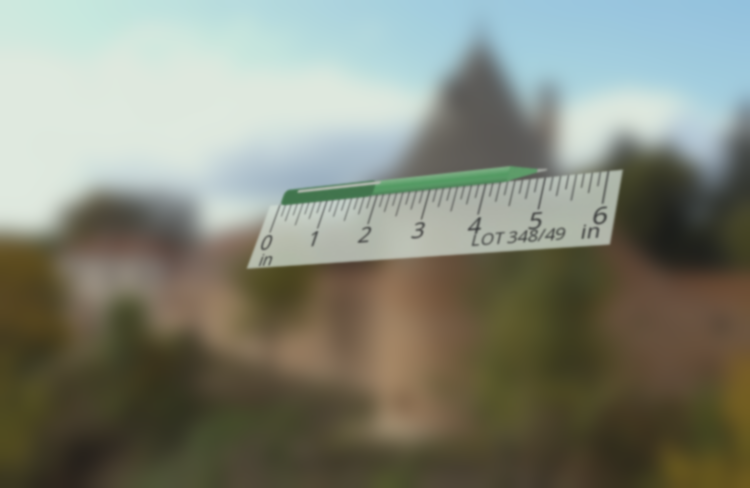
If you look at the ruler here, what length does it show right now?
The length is 5 in
